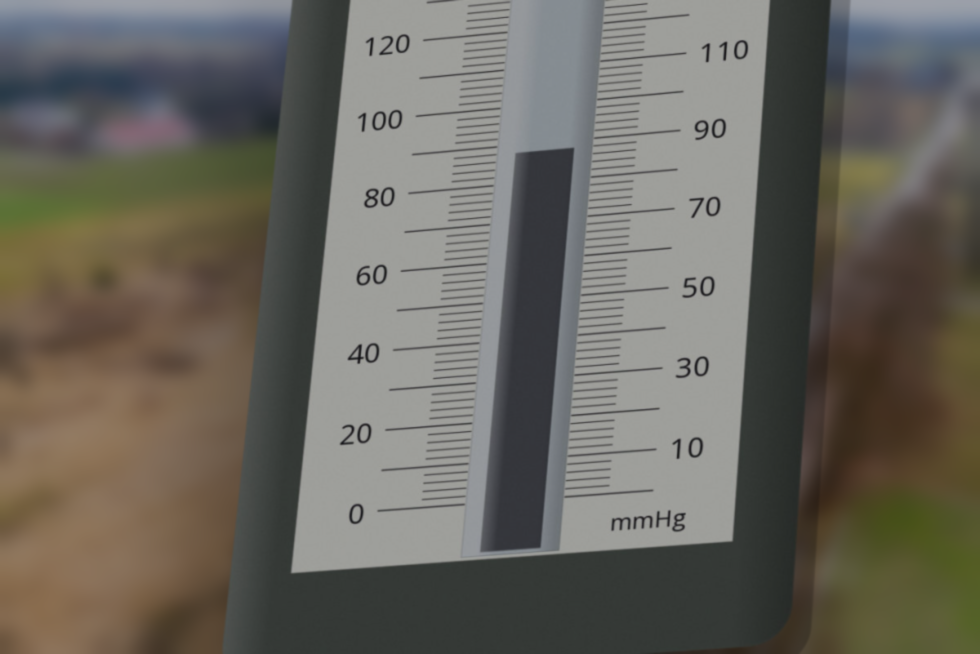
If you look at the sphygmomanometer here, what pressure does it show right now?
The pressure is 88 mmHg
